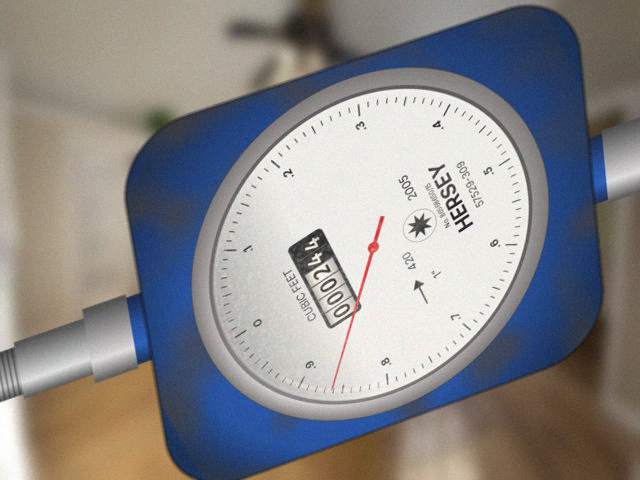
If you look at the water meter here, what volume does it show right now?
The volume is 243.86 ft³
